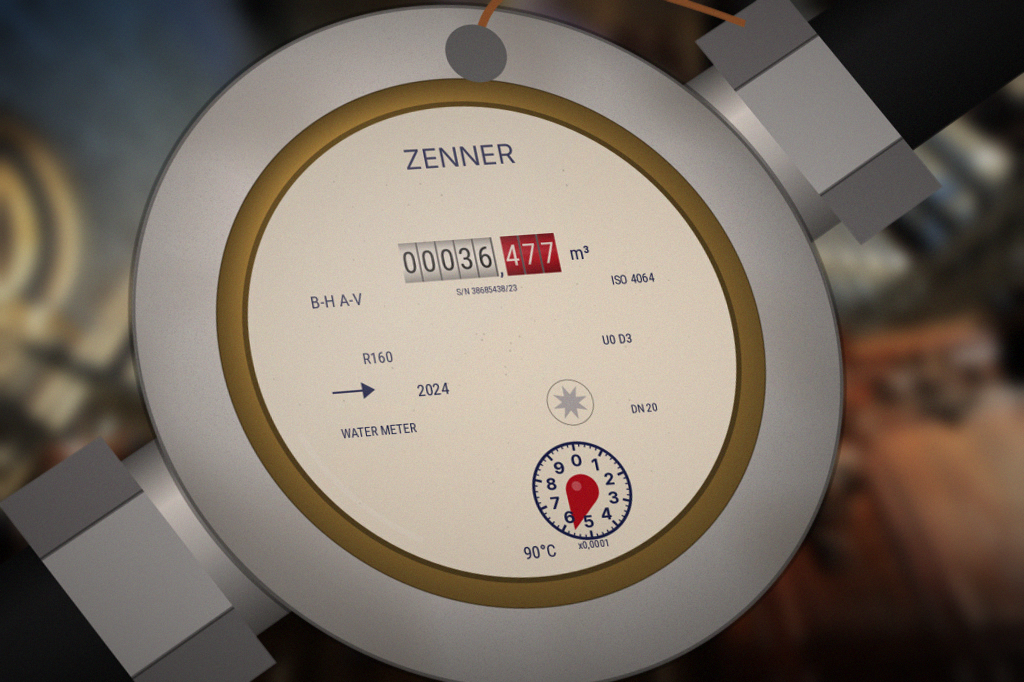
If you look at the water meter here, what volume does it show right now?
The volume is 36.4775 m³
